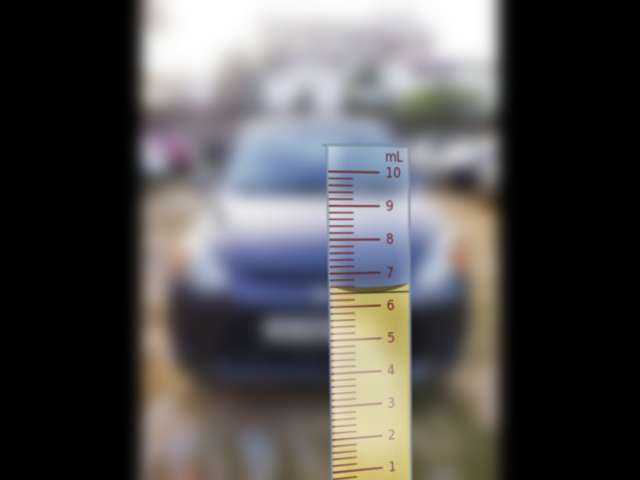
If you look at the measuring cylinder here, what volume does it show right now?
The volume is 6.4 mL
